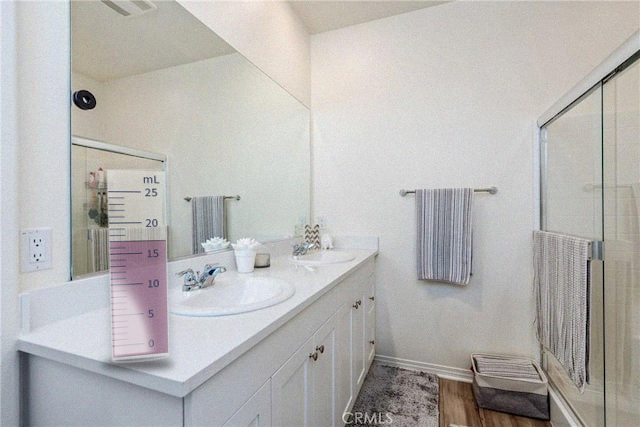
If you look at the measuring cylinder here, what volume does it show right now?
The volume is 17 mL
